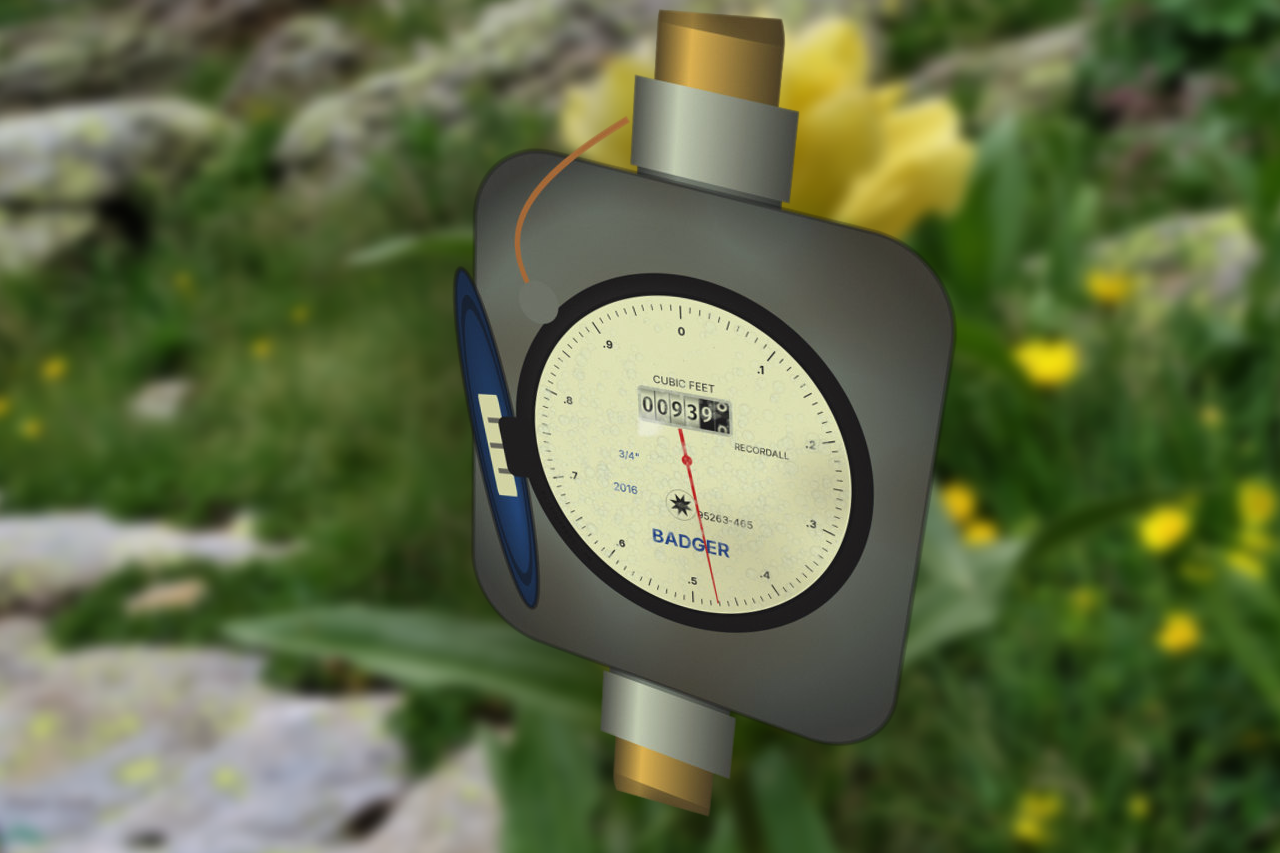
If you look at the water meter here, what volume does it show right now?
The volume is 9398.47 ft³
